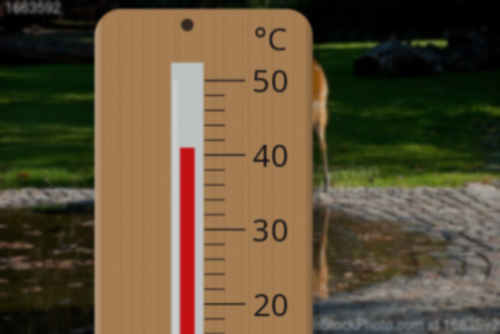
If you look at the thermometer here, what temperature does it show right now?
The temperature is 41 °C
